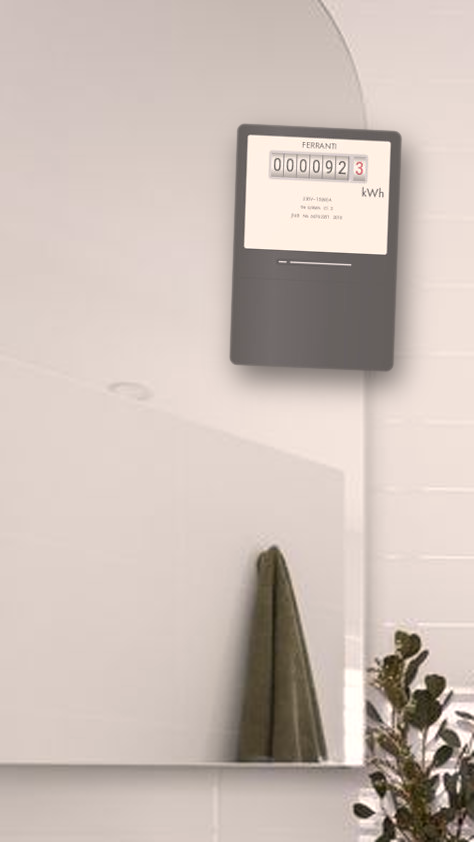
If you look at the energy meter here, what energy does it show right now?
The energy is 92.3 kWh
